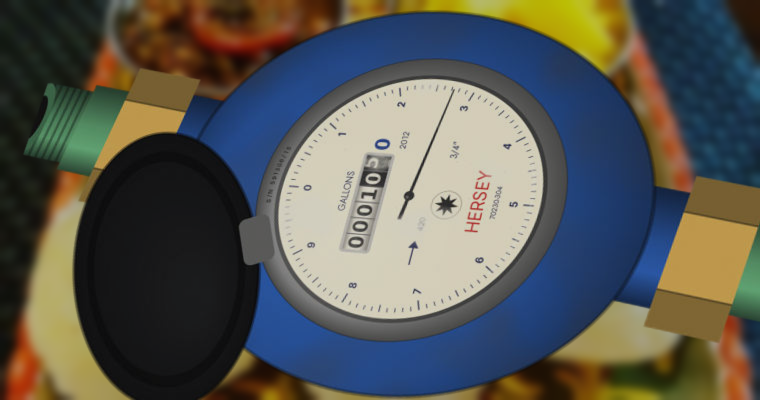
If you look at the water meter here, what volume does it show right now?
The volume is 1052.7 gal
